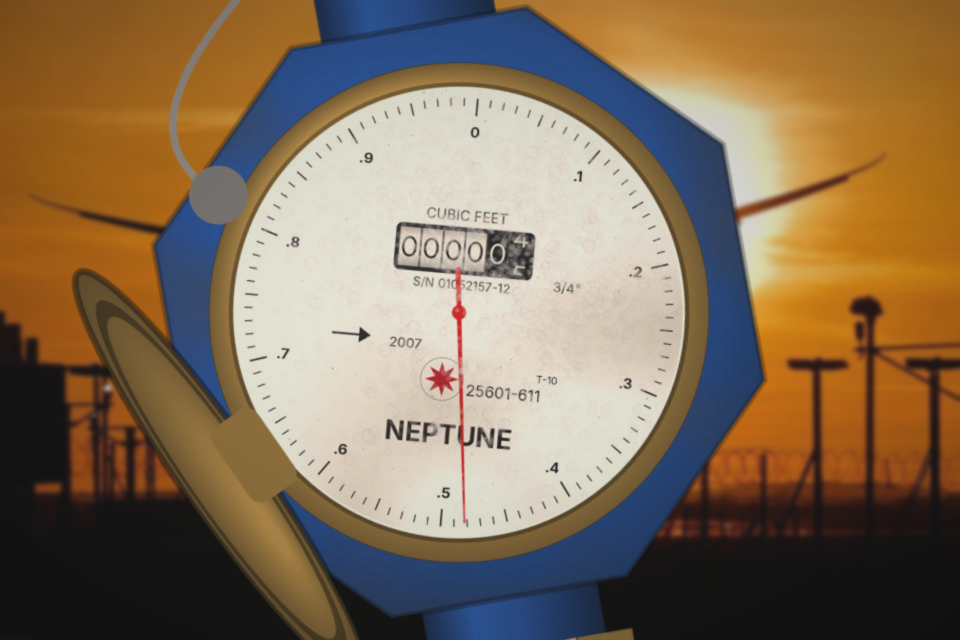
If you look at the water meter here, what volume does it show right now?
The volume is 4.48 ft³
